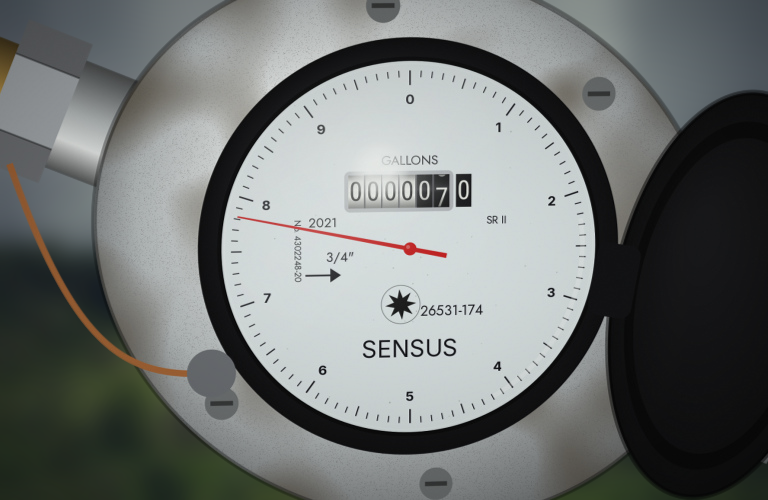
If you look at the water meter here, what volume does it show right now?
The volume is 67.8 gal
